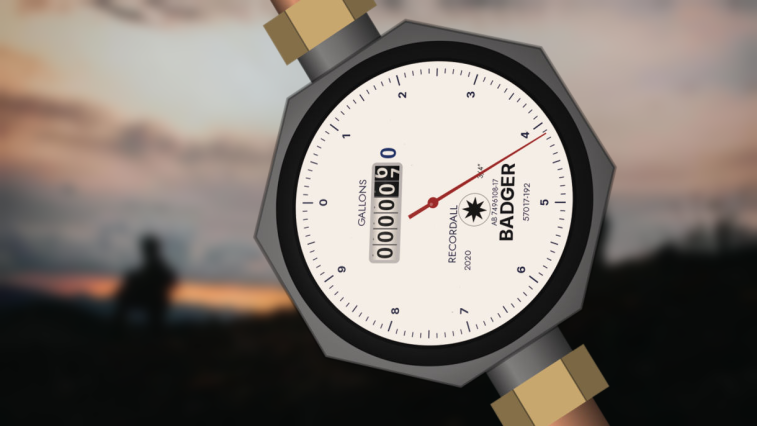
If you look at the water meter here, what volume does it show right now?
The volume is 64.1 gal
